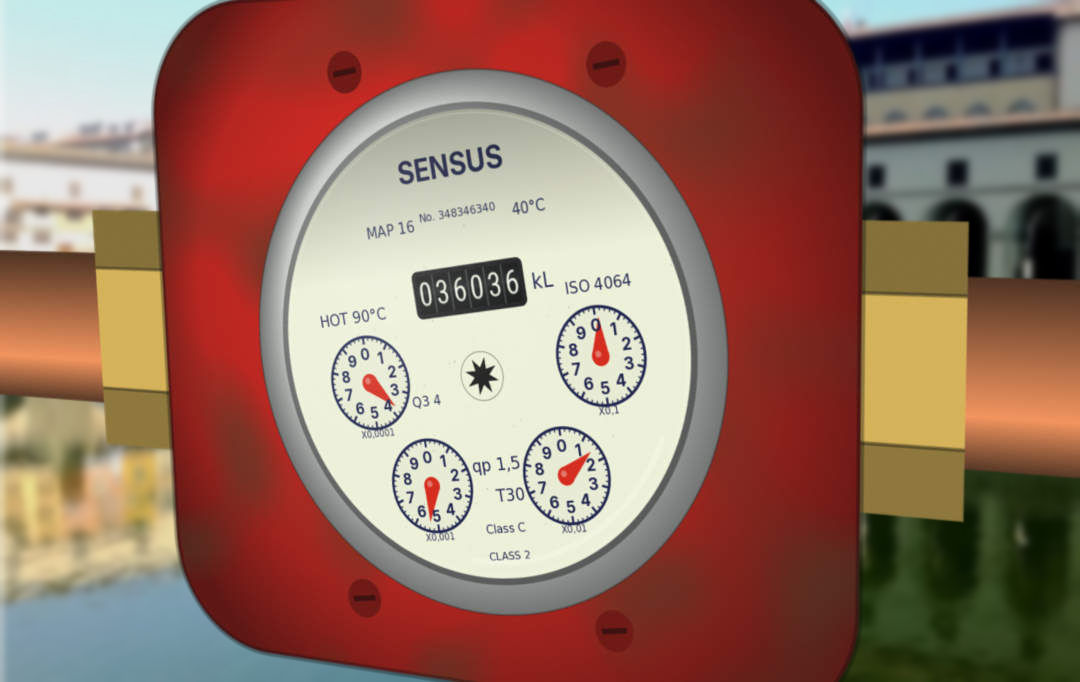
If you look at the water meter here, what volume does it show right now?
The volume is 36036.0153 kL
